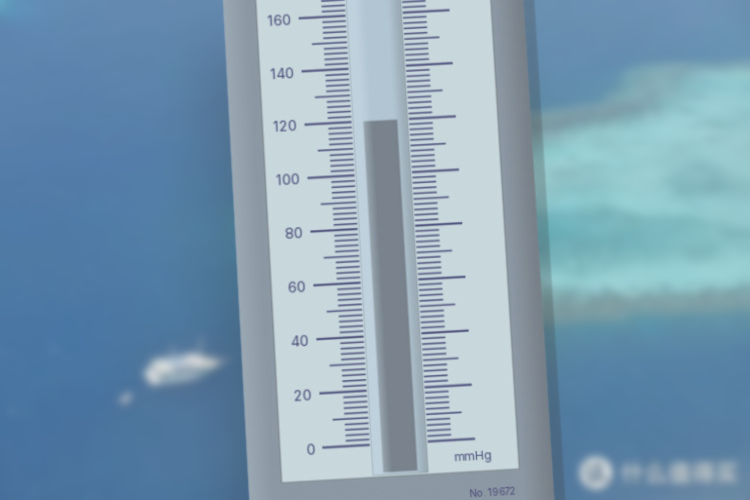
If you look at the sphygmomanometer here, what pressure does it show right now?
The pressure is 120 mmHg
